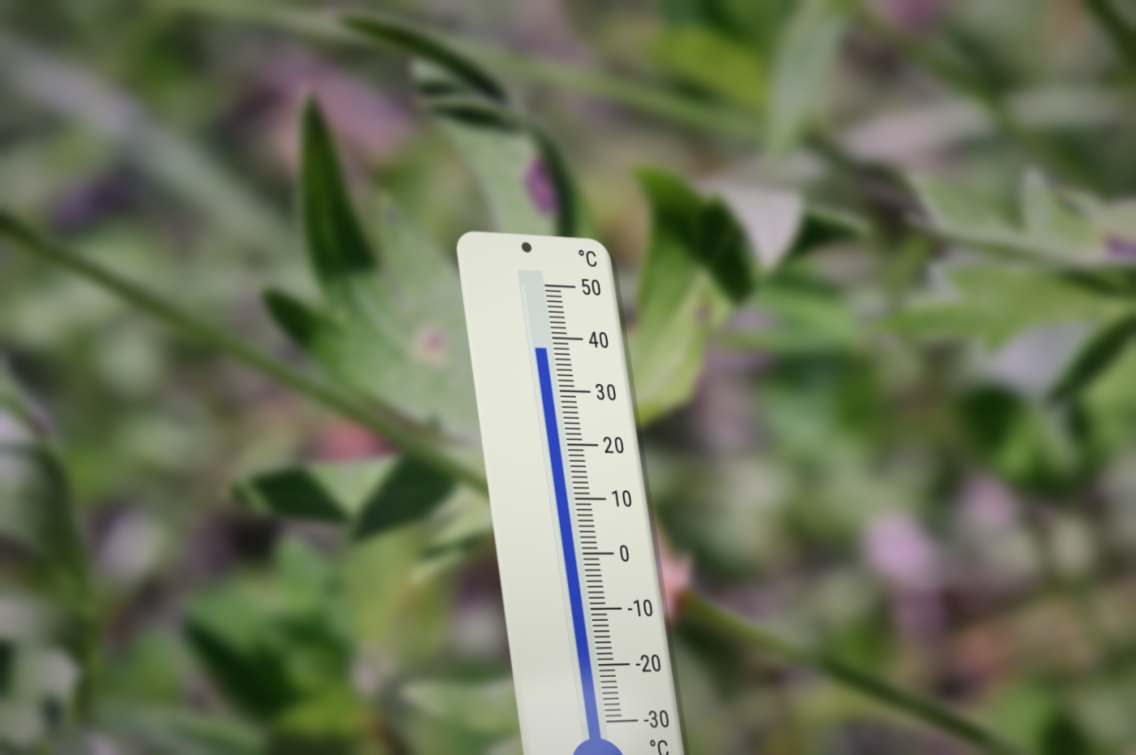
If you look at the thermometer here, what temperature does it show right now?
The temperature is 38 °C
